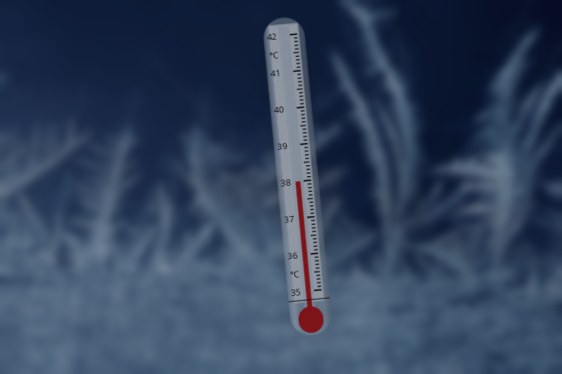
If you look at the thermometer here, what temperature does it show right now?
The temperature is 38 °C
